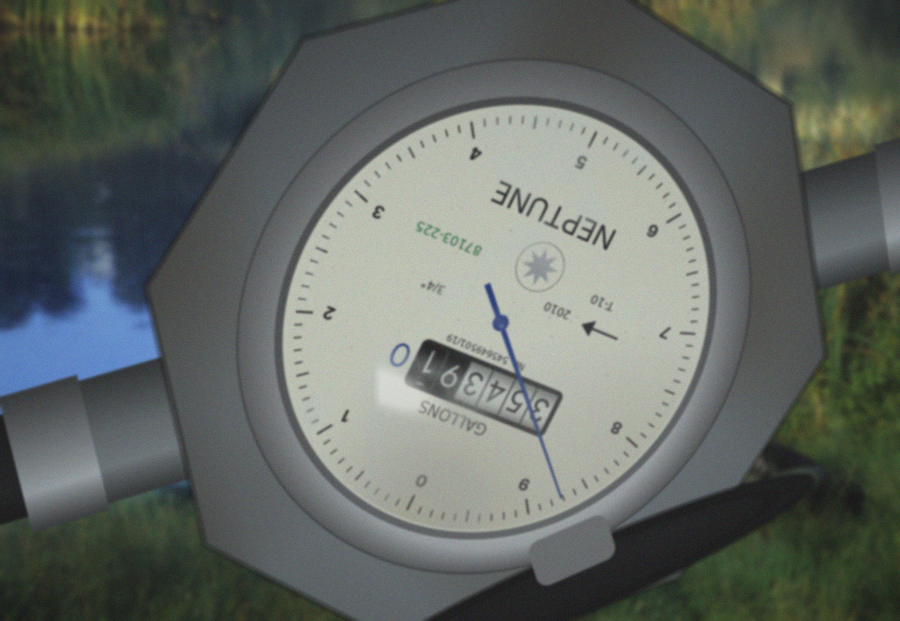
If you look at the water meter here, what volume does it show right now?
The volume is 3543908.7 gal
